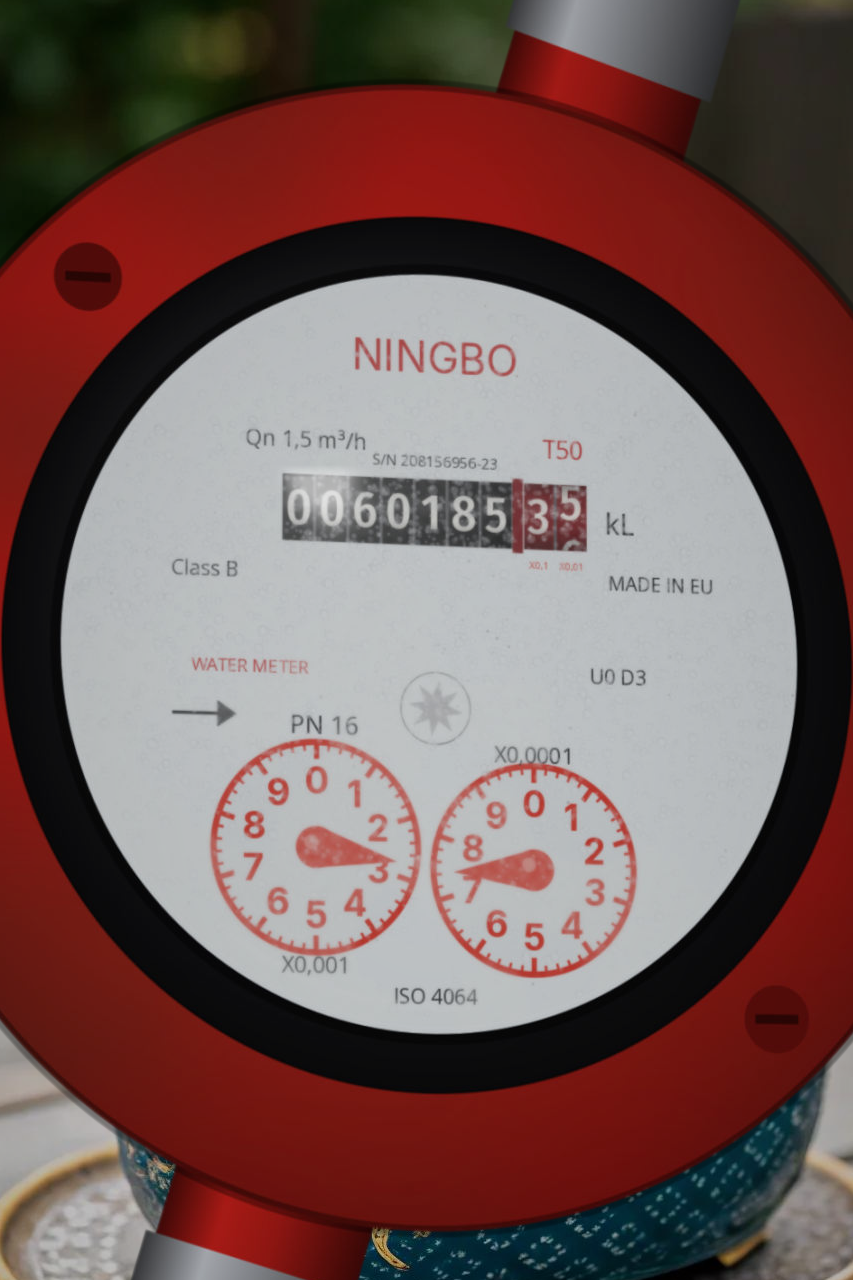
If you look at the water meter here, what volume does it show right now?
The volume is 60185.3527 kL
